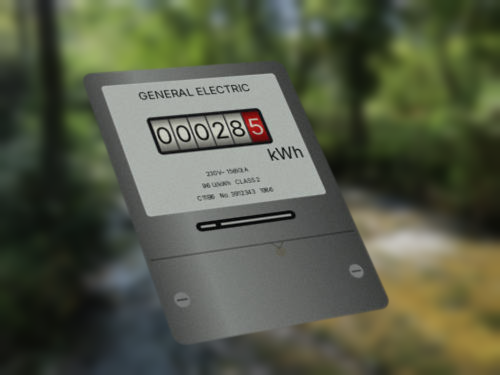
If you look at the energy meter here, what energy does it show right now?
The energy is 28.5 kWh
